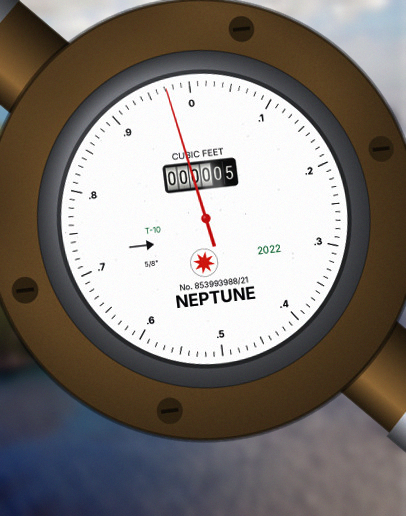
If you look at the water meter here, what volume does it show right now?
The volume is 4.97 ft³
